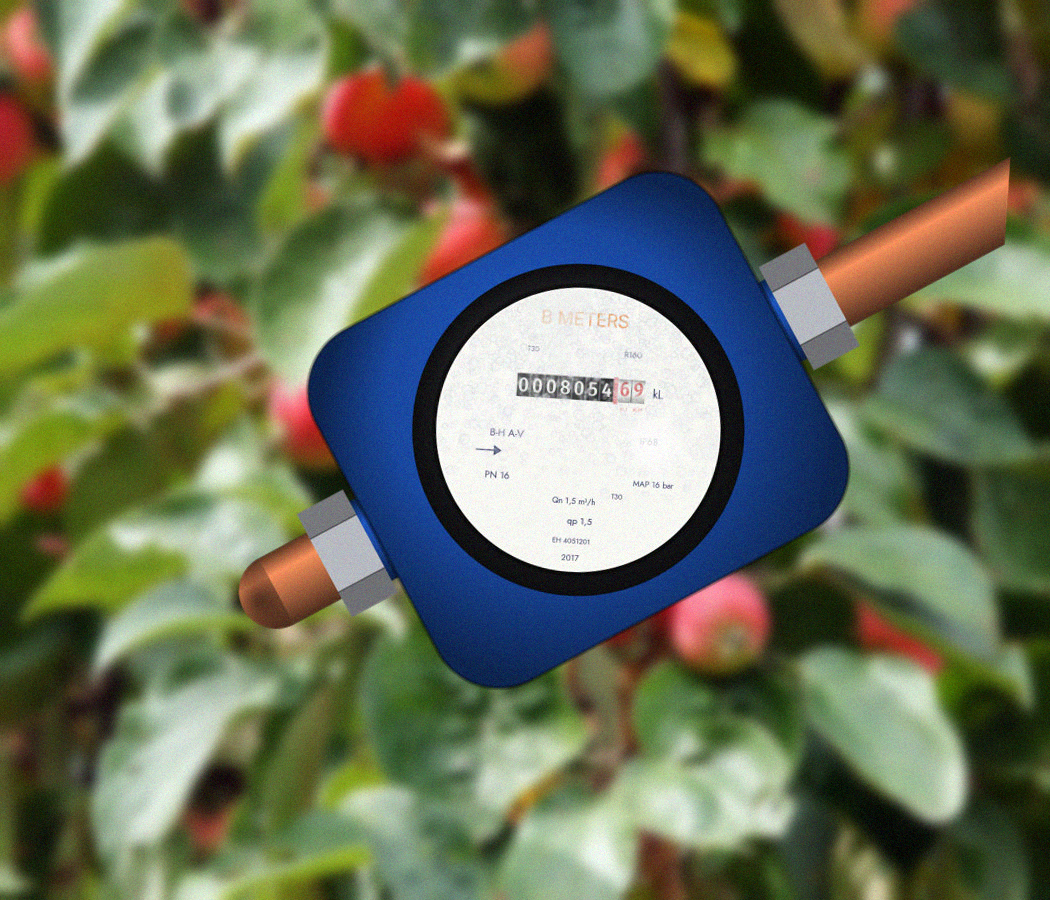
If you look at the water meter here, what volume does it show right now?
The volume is 8054.69 kL
